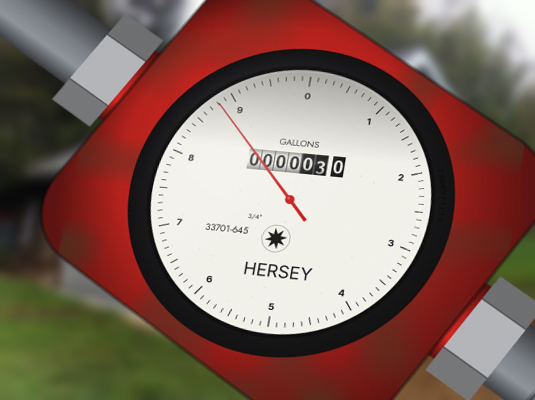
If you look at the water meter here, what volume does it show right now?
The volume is 28.8 gal
